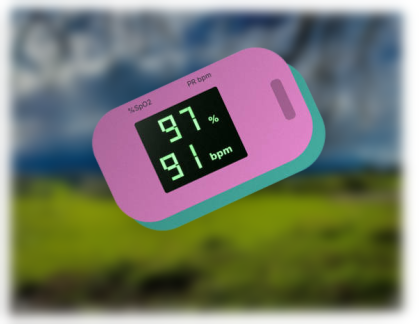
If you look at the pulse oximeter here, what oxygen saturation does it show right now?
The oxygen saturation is 97 %
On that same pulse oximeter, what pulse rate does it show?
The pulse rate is 91 bpm
